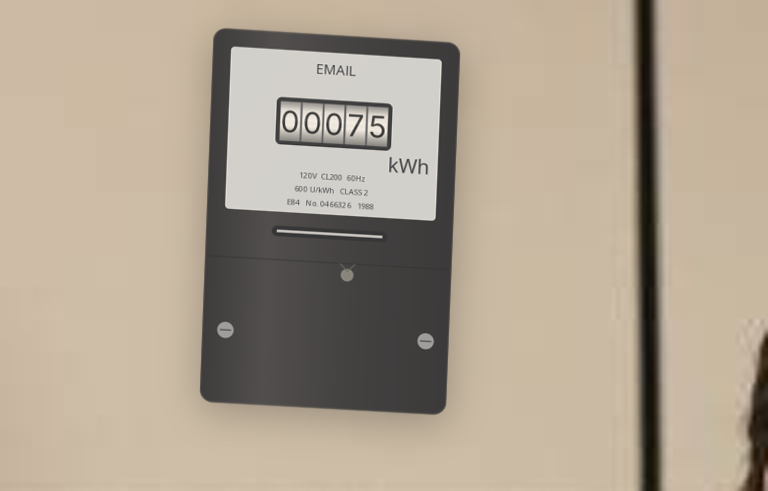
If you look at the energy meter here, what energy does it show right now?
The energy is 75 kWh
